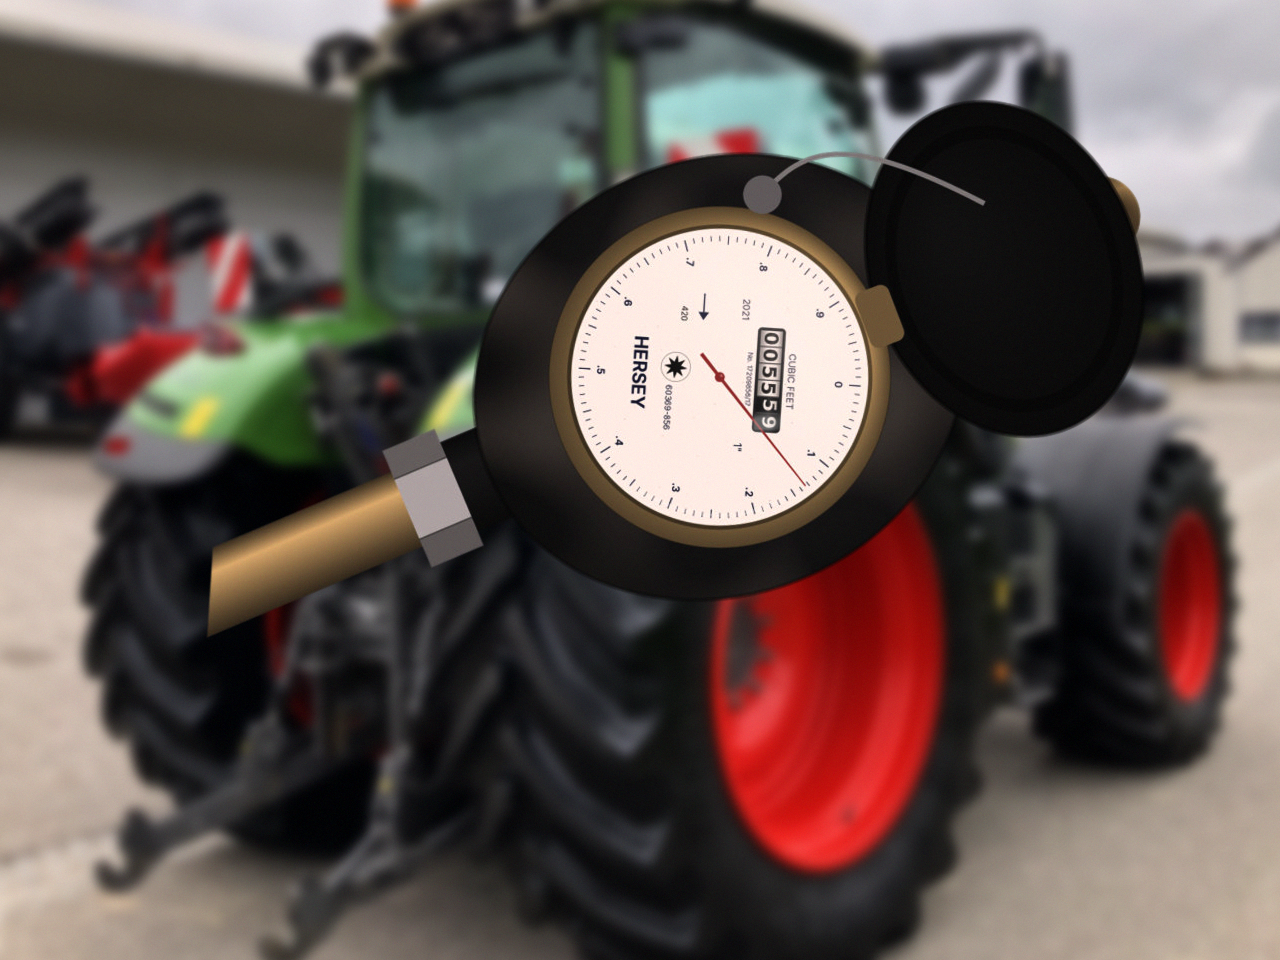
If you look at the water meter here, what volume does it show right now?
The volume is 5559.13 ft³
